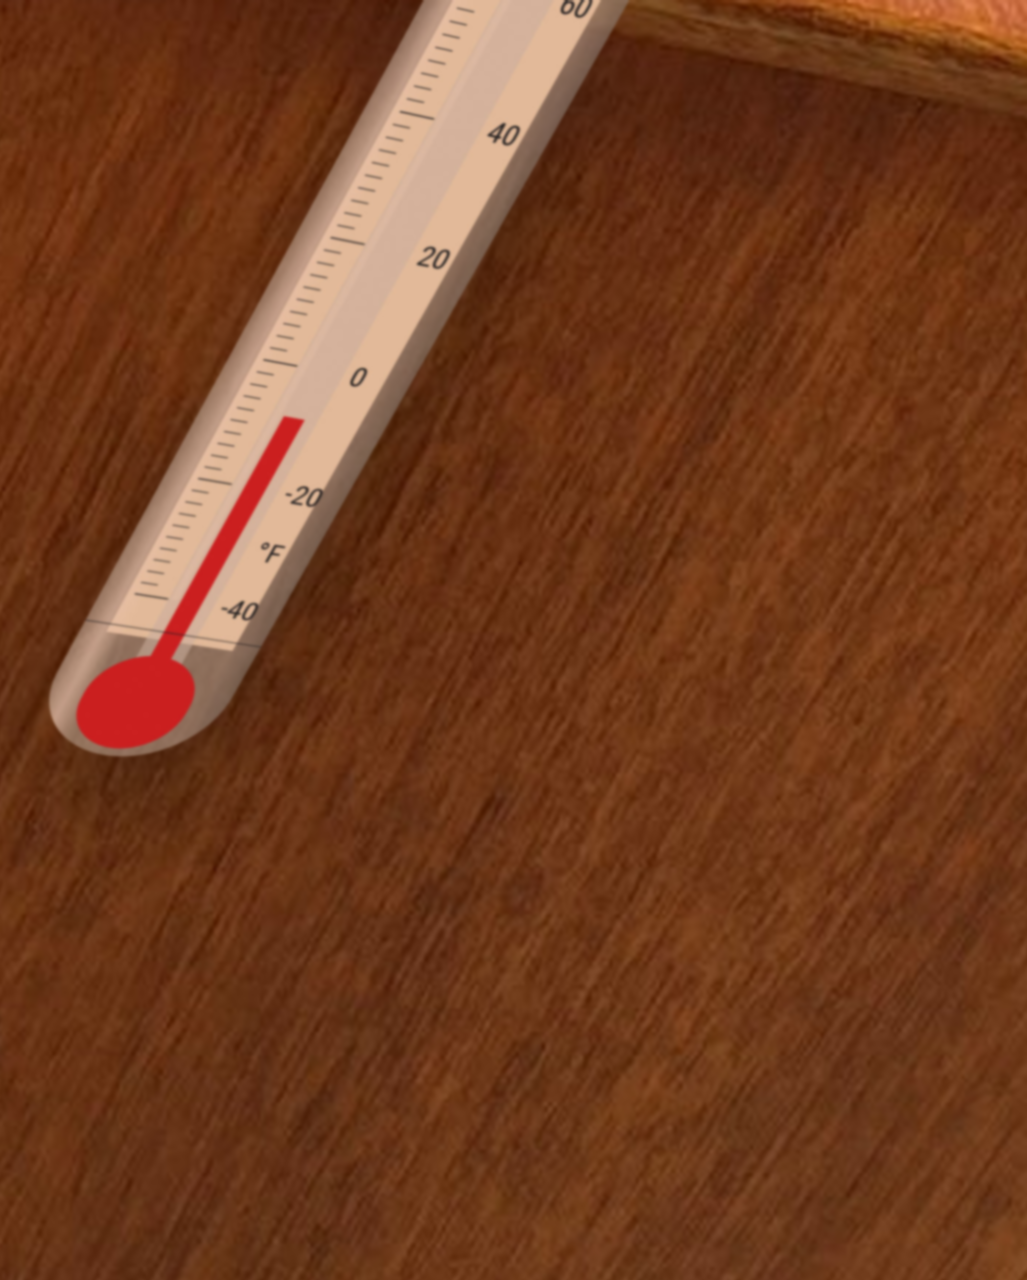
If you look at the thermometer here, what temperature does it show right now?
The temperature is -8 °F
